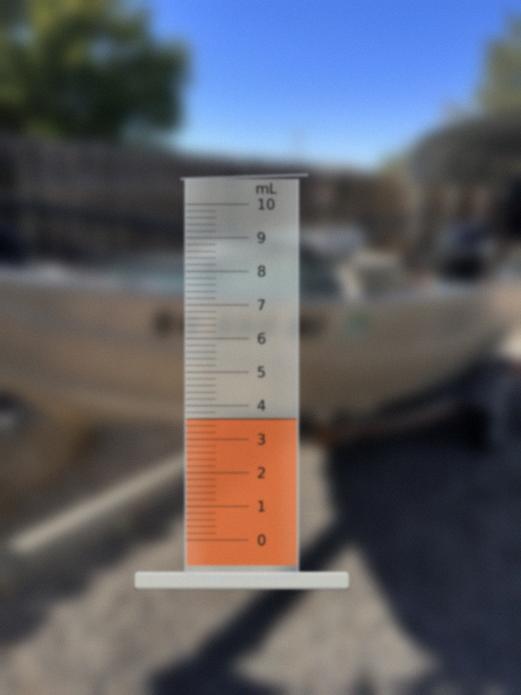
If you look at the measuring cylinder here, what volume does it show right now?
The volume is 3.6 mL
